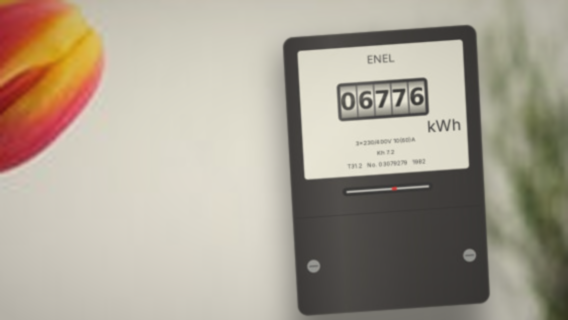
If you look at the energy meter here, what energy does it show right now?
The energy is 6776 kWh
